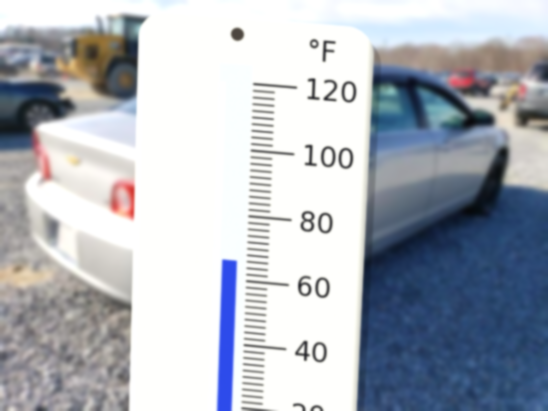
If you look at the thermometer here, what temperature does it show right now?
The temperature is 66 °F
